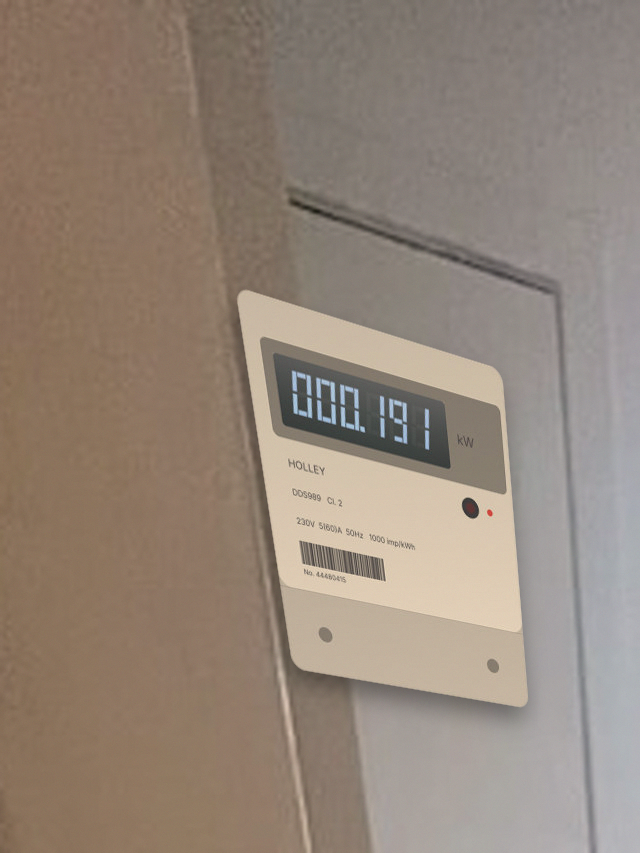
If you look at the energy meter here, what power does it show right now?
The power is 0.191 kW
